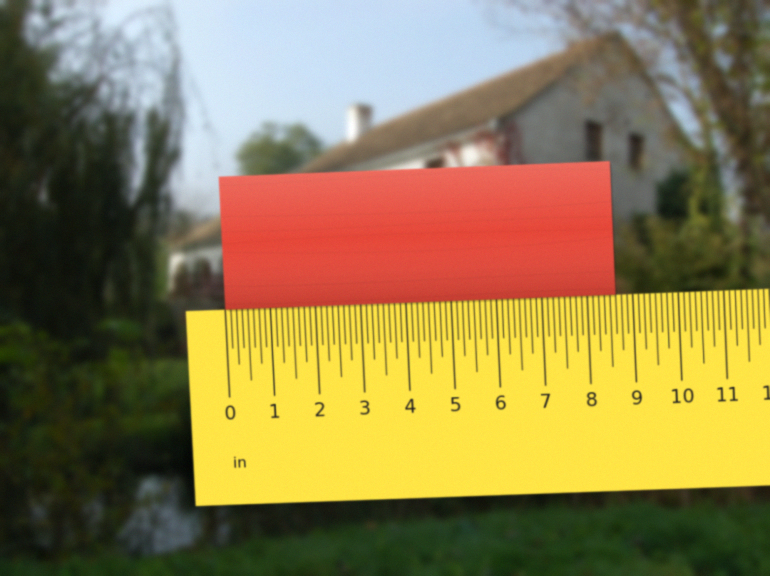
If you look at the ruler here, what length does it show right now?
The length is 8.625 in
